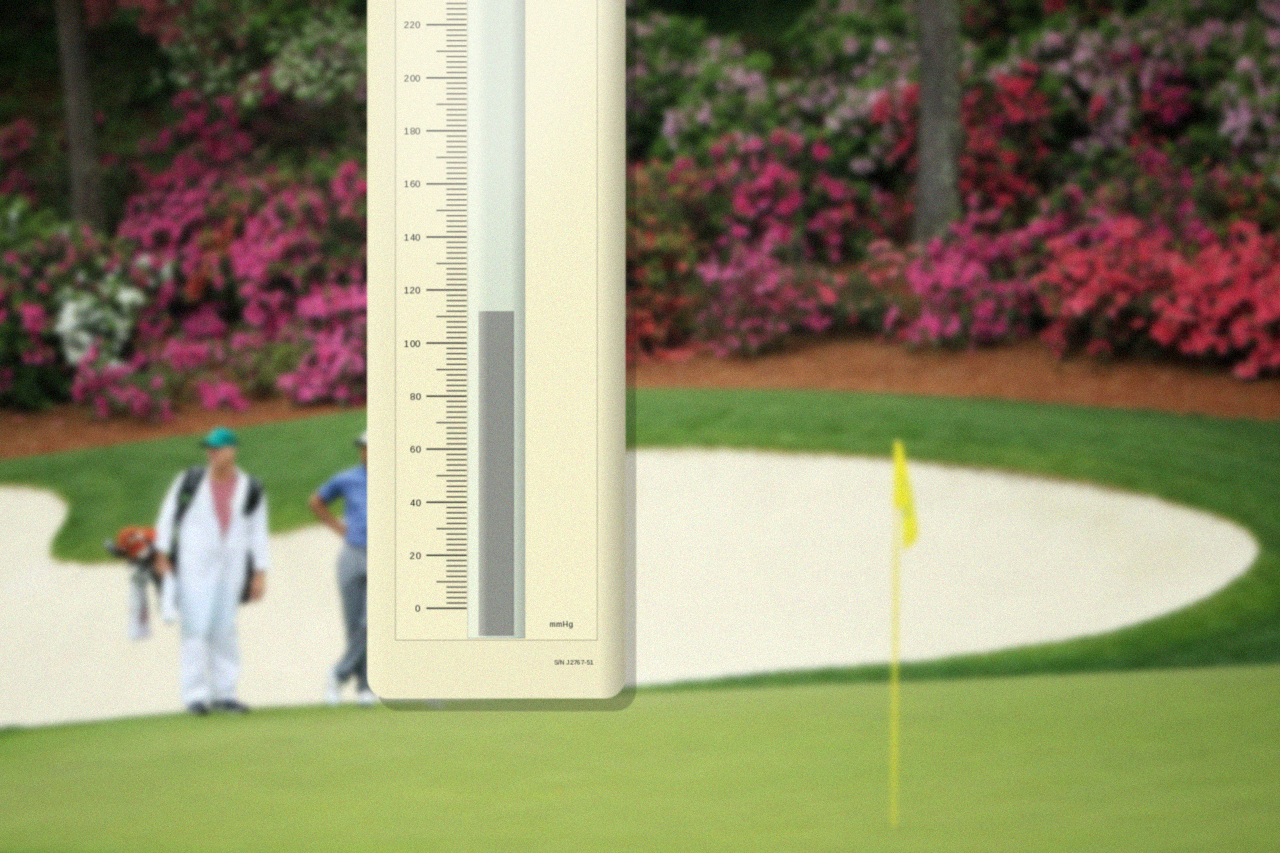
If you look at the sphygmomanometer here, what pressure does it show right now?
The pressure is 112 mmHg
